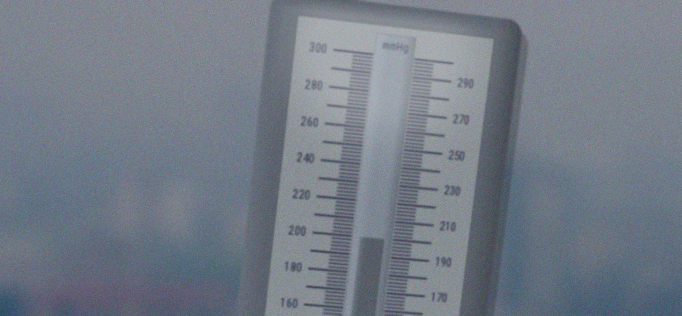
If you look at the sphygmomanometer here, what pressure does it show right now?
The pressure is 200 mmHg
